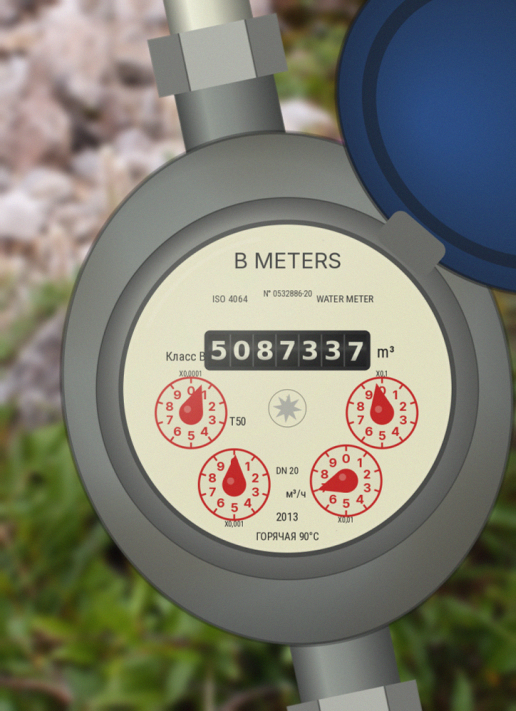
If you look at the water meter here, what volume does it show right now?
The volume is 5087336.9700 m³
